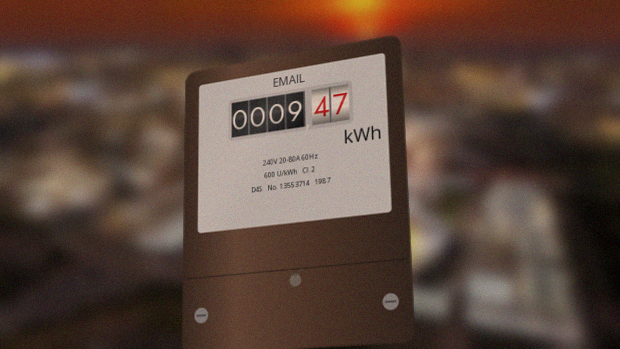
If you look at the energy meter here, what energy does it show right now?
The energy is 9.47 kWh
